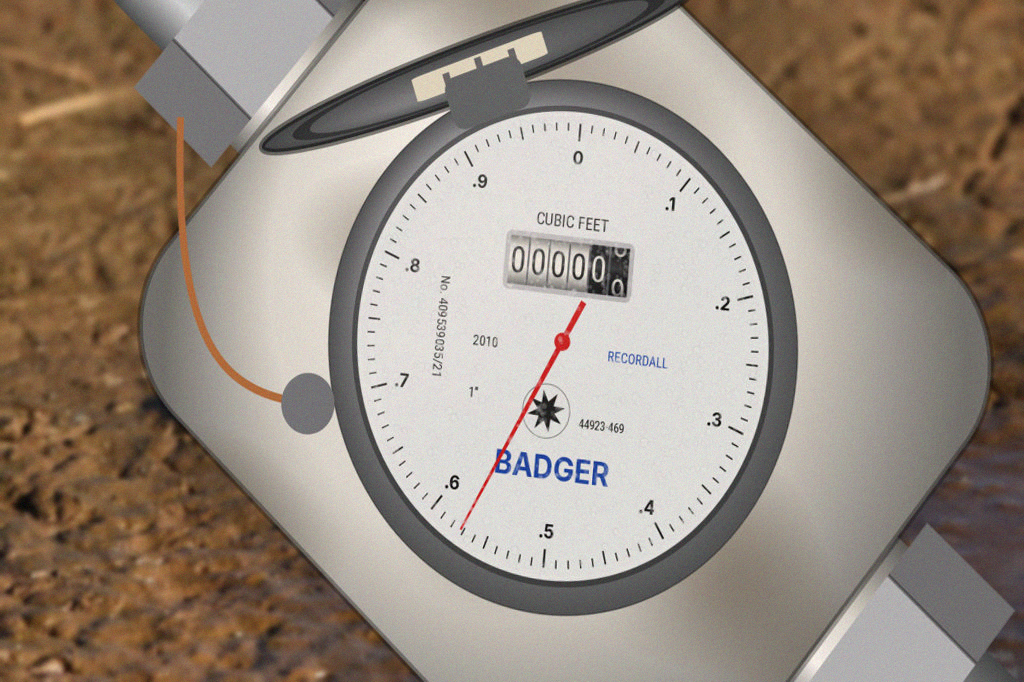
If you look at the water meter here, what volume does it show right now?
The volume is 8.57 ft³
